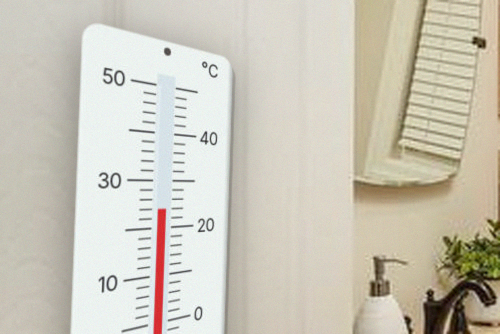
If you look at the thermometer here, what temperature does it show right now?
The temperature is 24 °C
